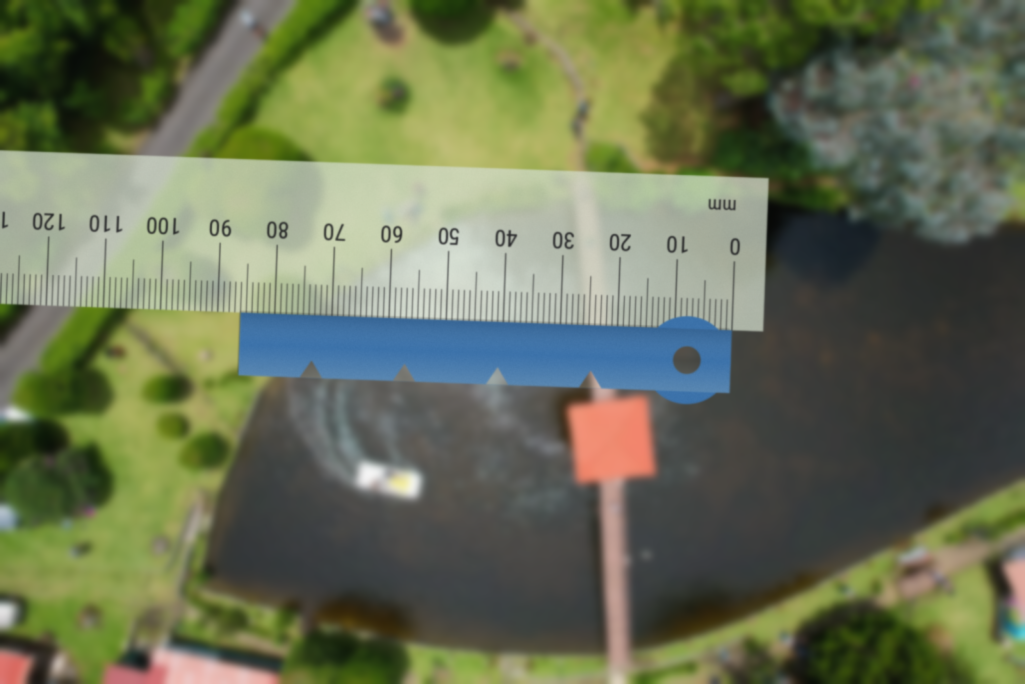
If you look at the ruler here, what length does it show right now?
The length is 86 mm
